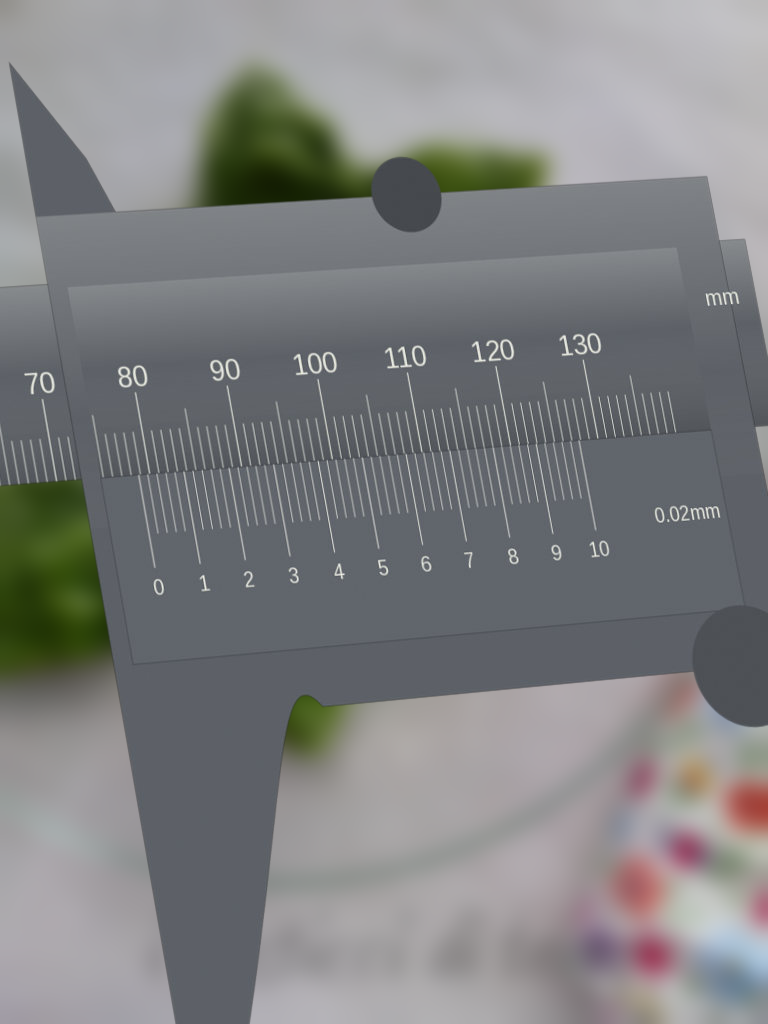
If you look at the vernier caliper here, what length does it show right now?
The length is 78.8 mm
